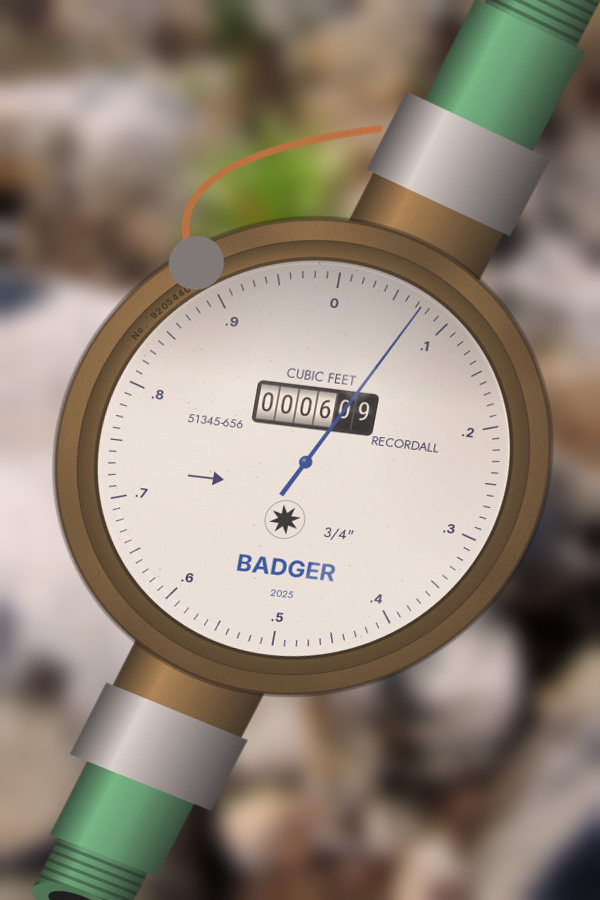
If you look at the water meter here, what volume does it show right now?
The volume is 609.07 ft³
